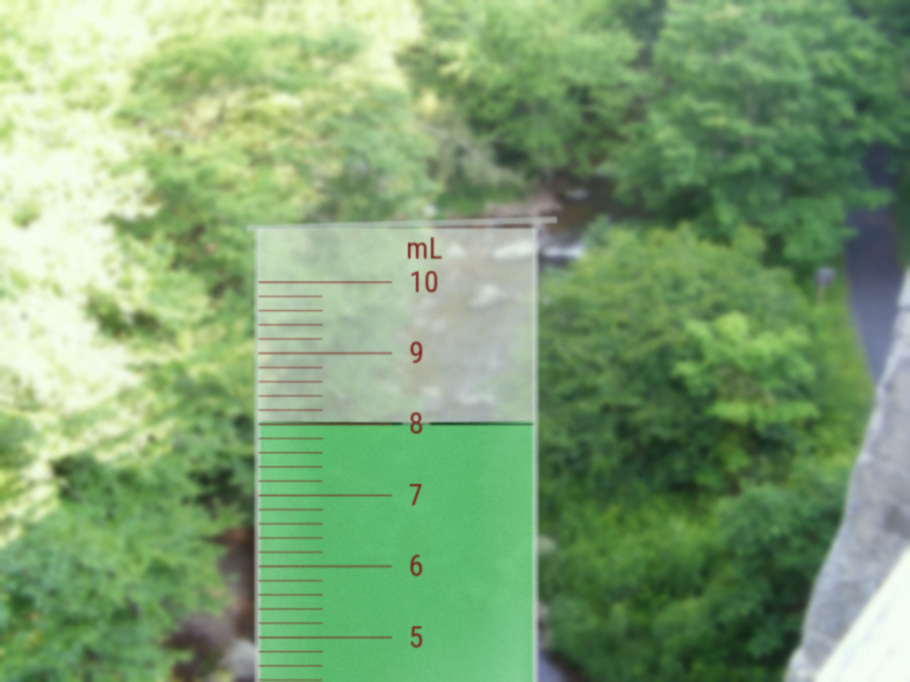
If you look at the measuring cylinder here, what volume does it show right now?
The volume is 8 mL
